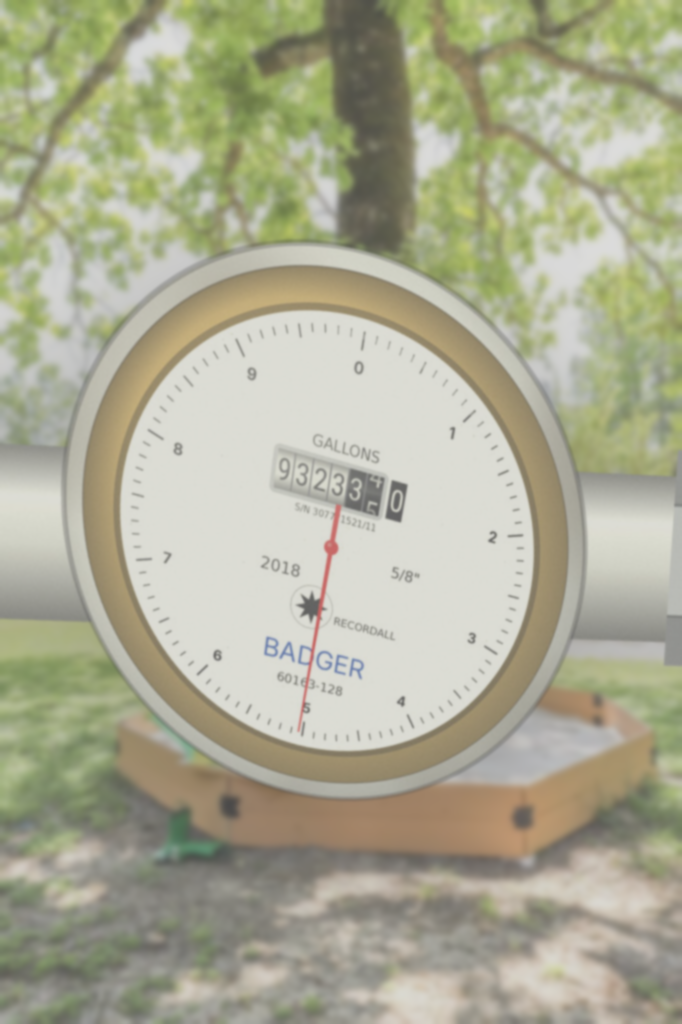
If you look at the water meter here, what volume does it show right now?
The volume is 9323345.0 gal
